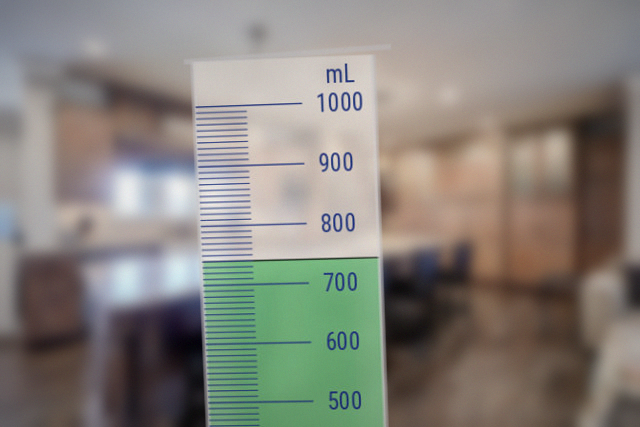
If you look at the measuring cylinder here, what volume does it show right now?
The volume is 740 mL
